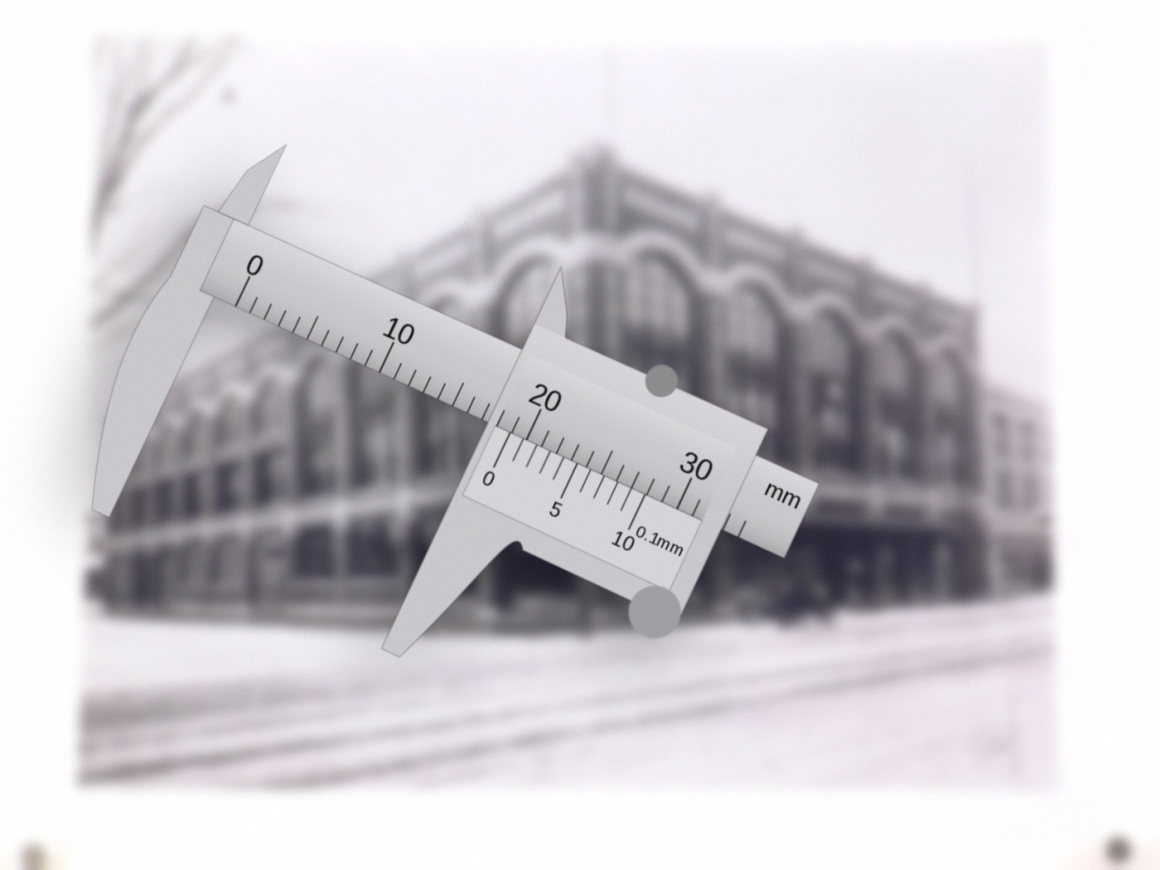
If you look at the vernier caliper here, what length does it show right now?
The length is 18.9 mm
